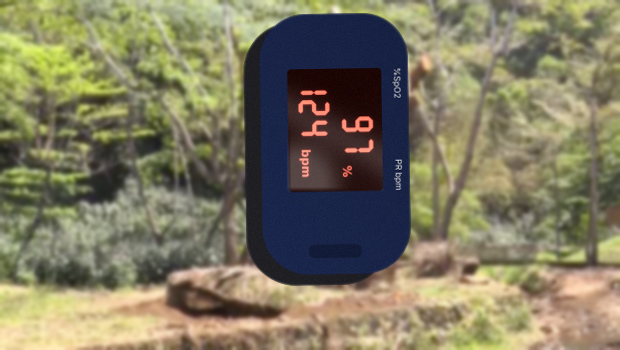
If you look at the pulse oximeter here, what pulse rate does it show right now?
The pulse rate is 124 bpm
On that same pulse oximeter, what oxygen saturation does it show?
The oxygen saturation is 97 %
